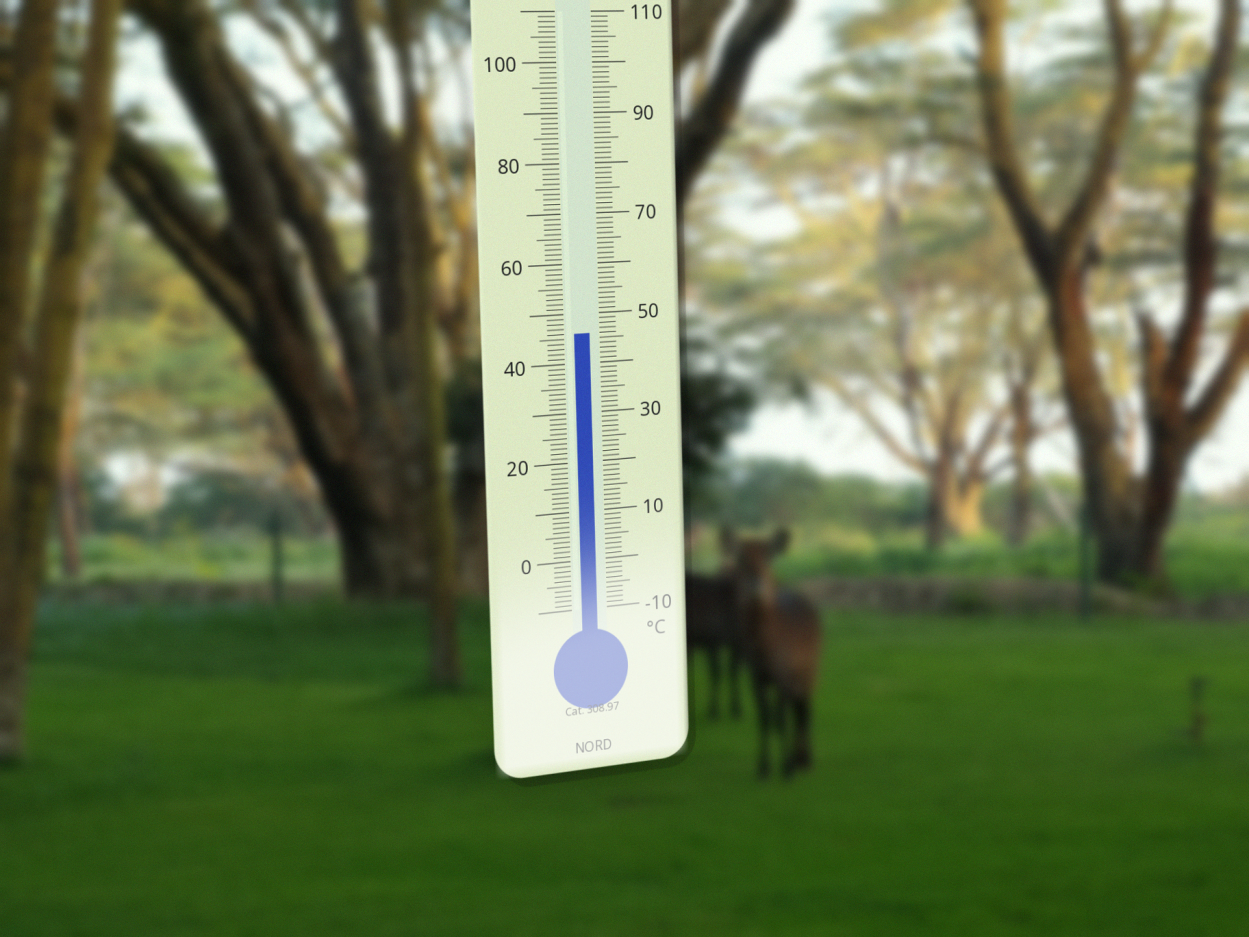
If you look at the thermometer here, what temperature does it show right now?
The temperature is 46 °C
